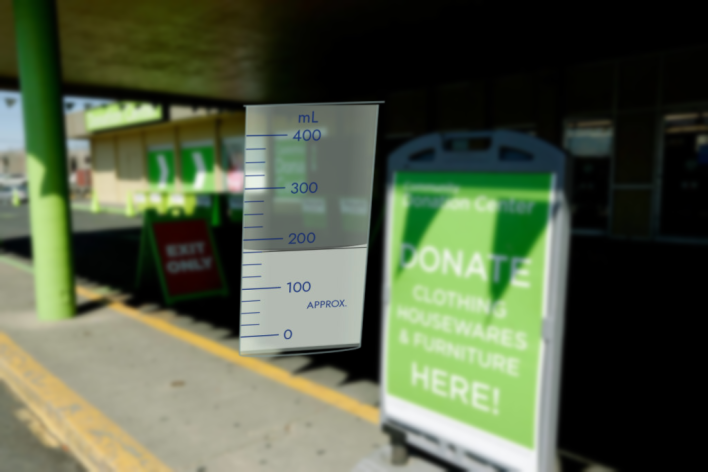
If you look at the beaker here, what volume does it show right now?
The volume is 175 mL
